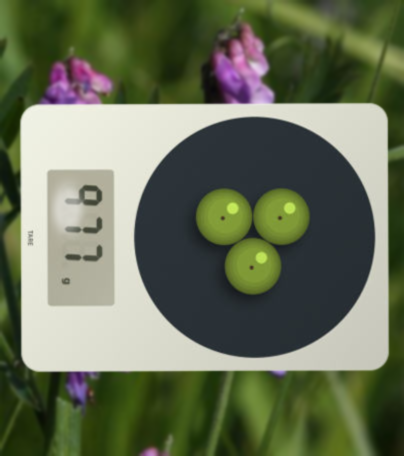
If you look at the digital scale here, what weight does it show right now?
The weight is 977 g
